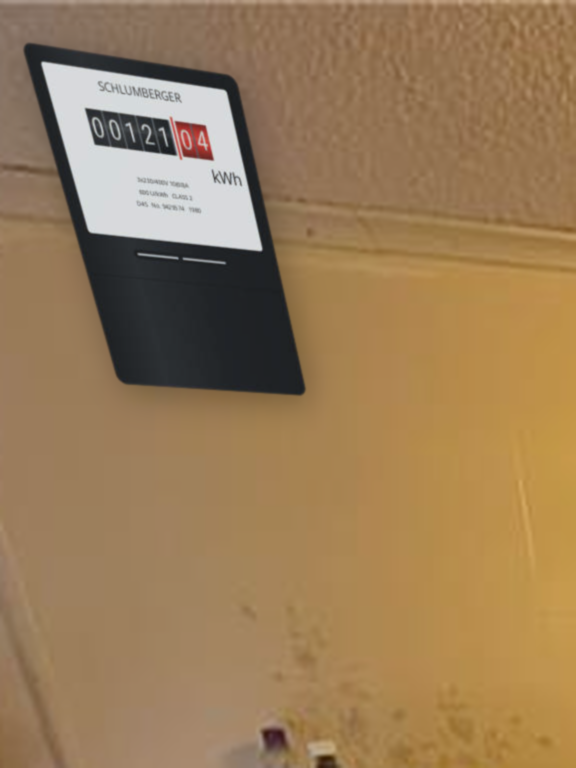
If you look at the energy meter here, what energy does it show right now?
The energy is 121.04 kWh
